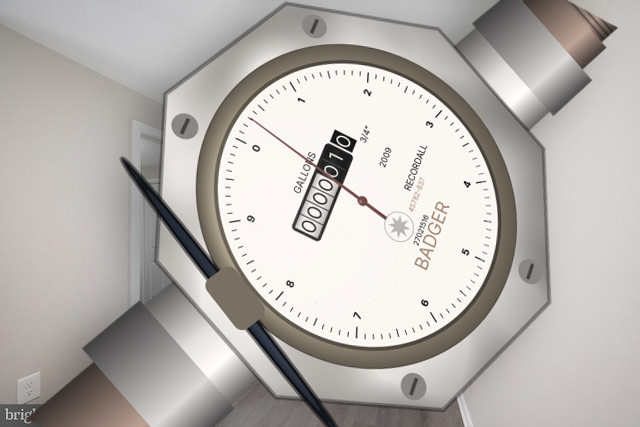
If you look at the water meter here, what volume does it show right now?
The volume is 10.3 gal
